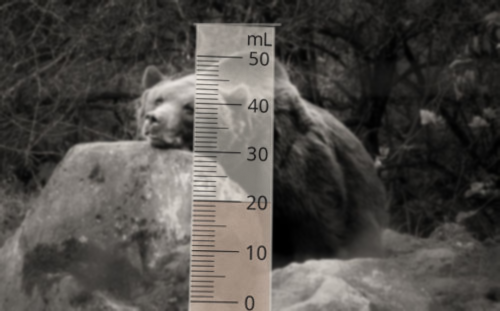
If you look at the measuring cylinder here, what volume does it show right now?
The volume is 20 mL
